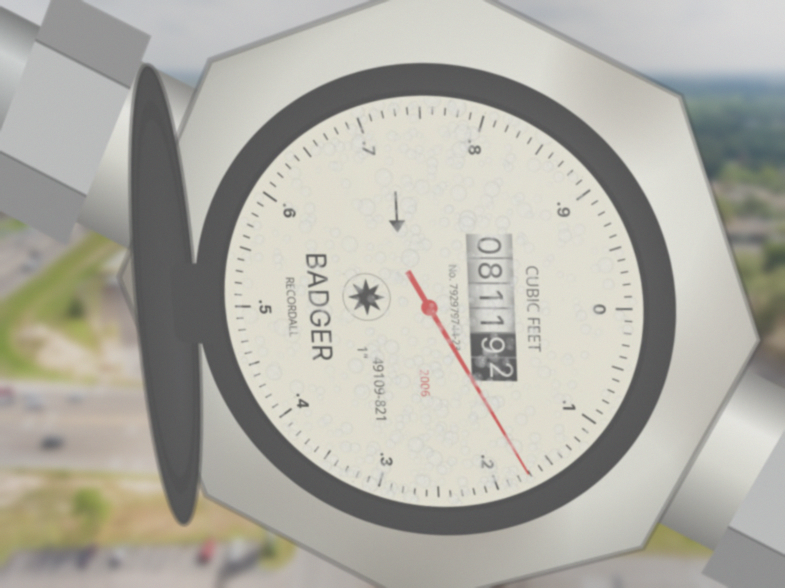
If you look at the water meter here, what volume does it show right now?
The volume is 81192.17 ft³
